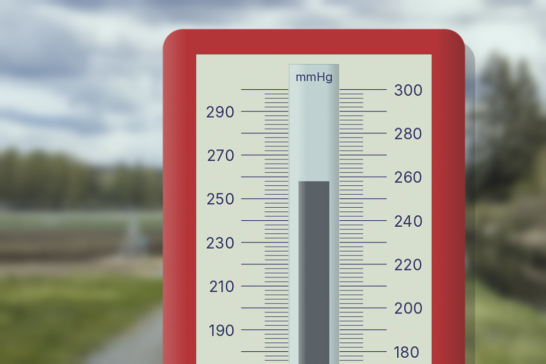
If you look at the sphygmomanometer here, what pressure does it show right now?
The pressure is 258 mmHg
